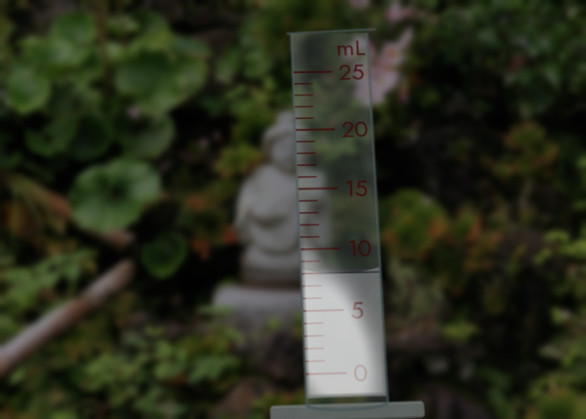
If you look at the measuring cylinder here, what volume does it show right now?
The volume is 8 mL
